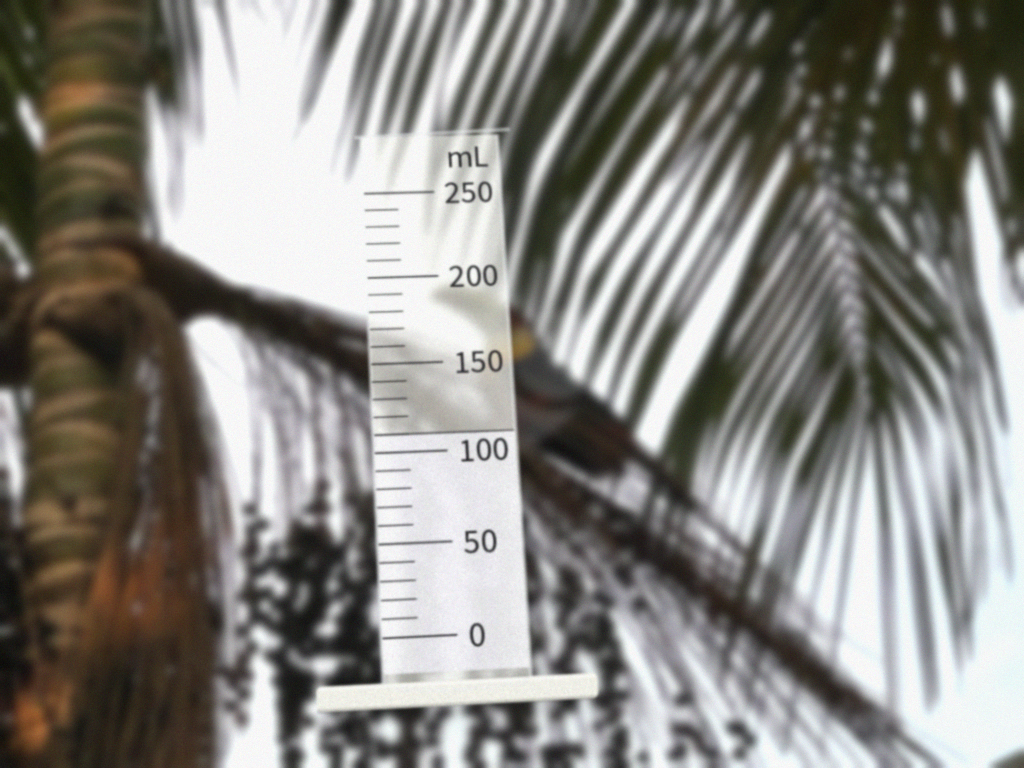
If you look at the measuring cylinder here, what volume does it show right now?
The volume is 110 mL
